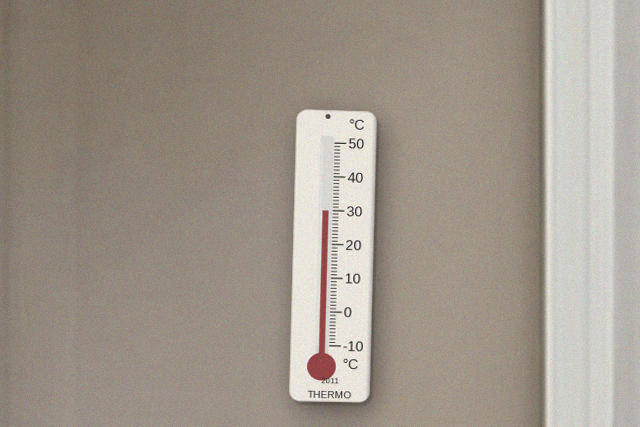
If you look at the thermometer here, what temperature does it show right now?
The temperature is 30 °C
